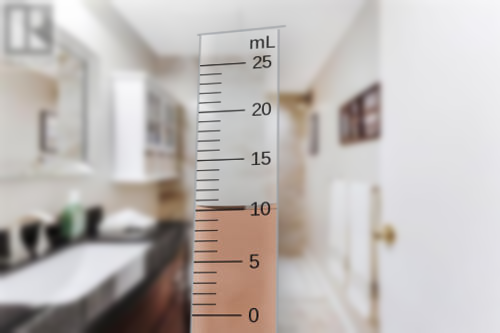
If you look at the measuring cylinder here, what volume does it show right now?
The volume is 10 mL
